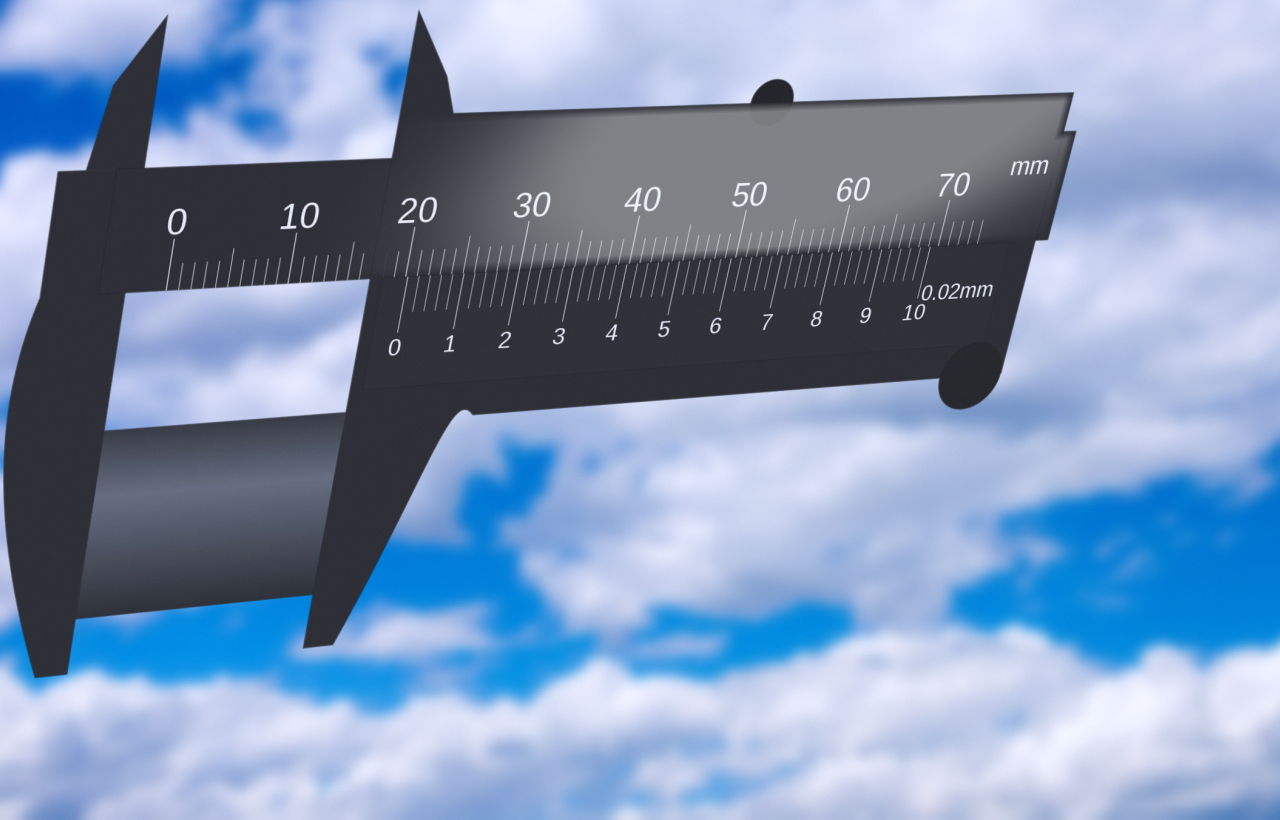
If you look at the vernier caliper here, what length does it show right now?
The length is 20.2 mm
